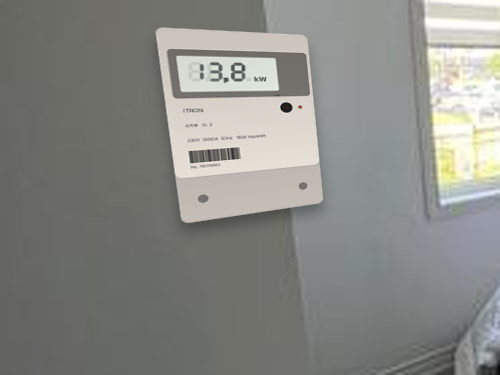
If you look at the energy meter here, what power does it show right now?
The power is 13.8 kW
